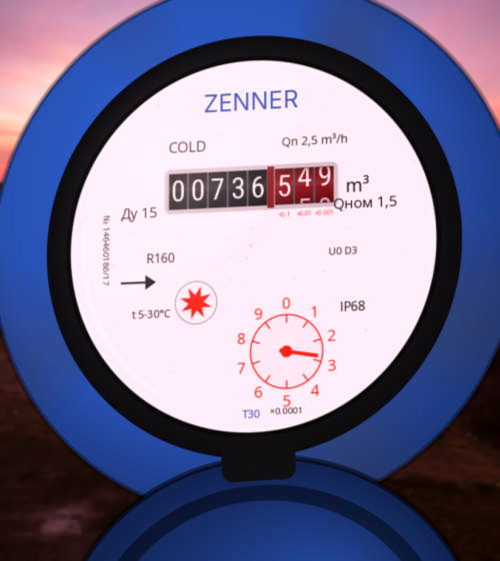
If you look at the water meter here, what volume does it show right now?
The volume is 736.5492 m³
